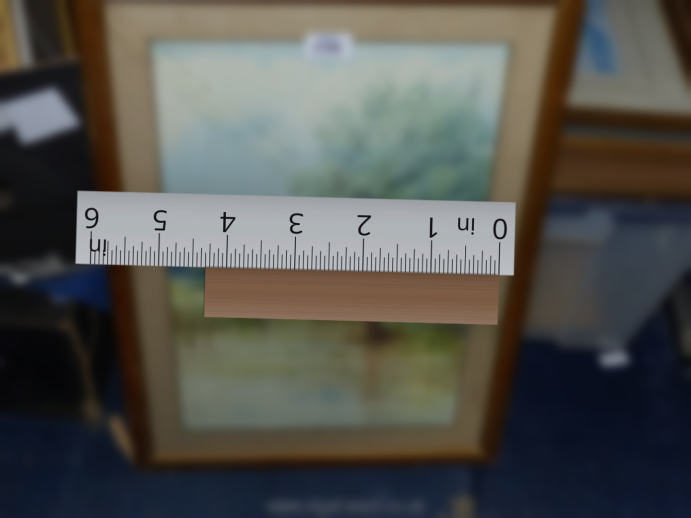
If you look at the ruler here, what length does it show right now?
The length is 4.3125 in
